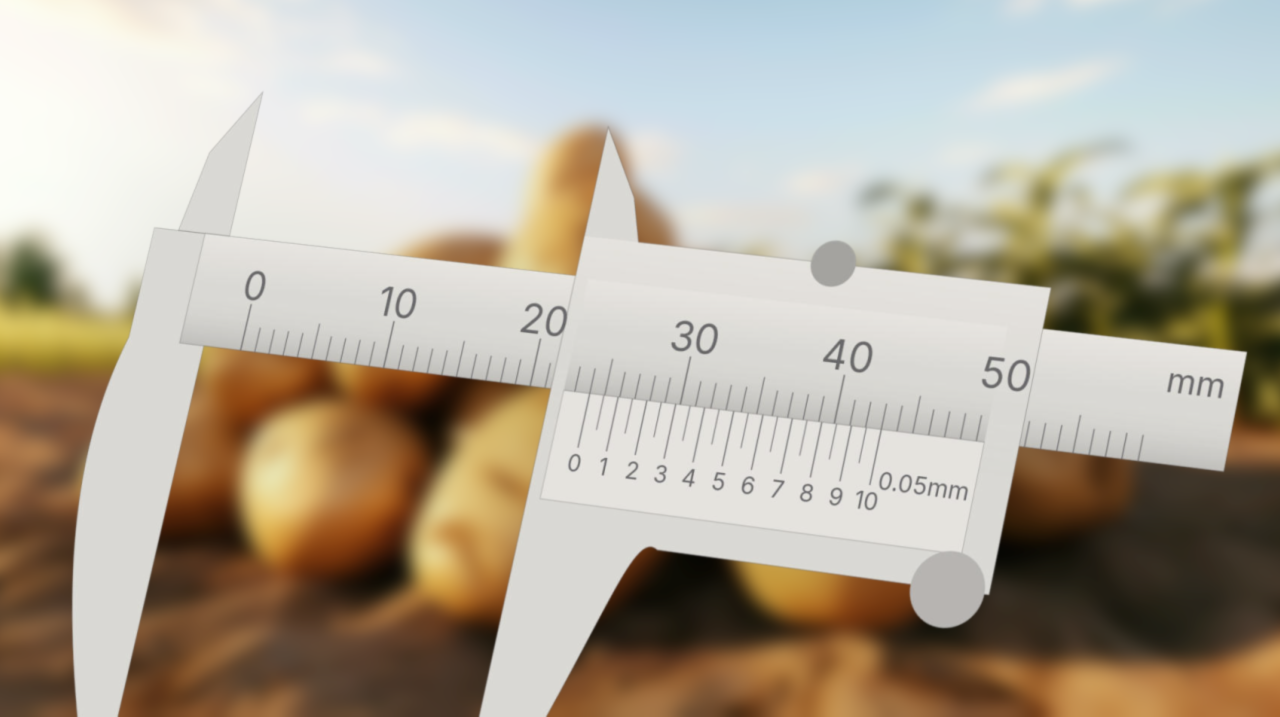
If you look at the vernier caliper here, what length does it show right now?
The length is 24.0 mm
